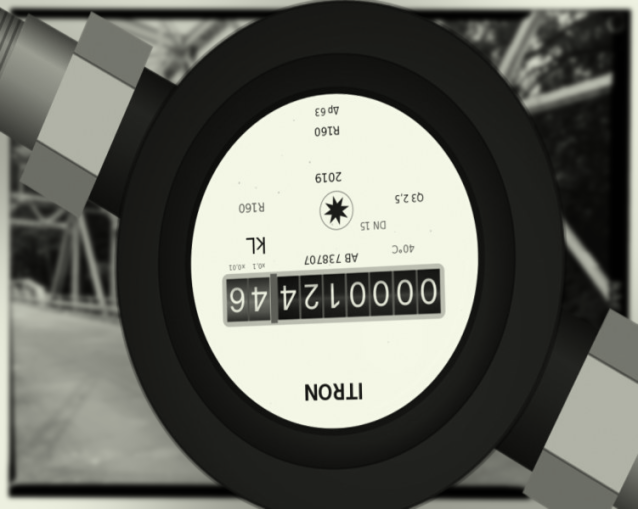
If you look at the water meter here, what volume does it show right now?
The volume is 124.46 kL
